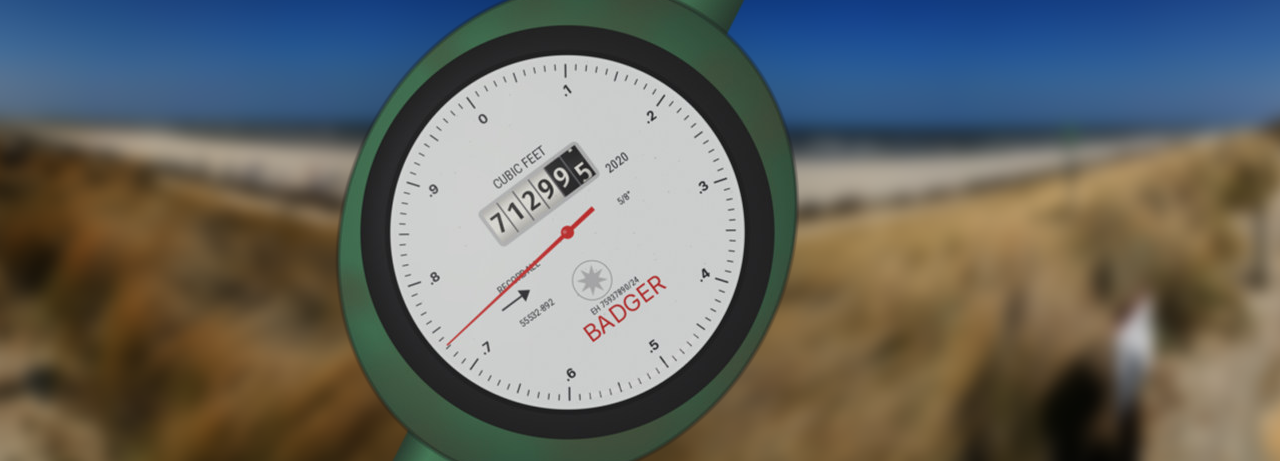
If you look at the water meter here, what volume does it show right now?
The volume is 712994.73 ft³
